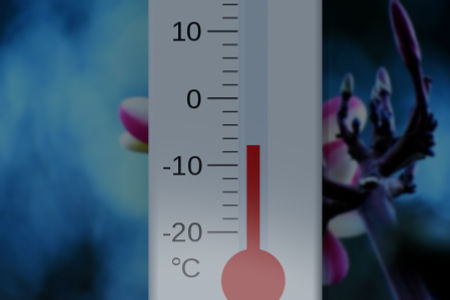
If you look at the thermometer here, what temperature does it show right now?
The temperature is -7 °C
